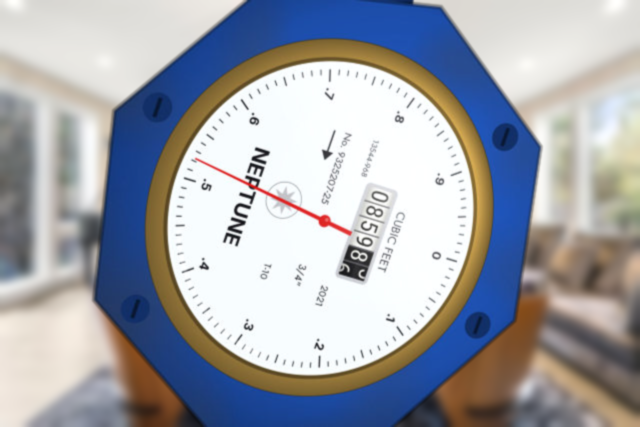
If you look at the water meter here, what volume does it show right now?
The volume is 85985.52 ft³
